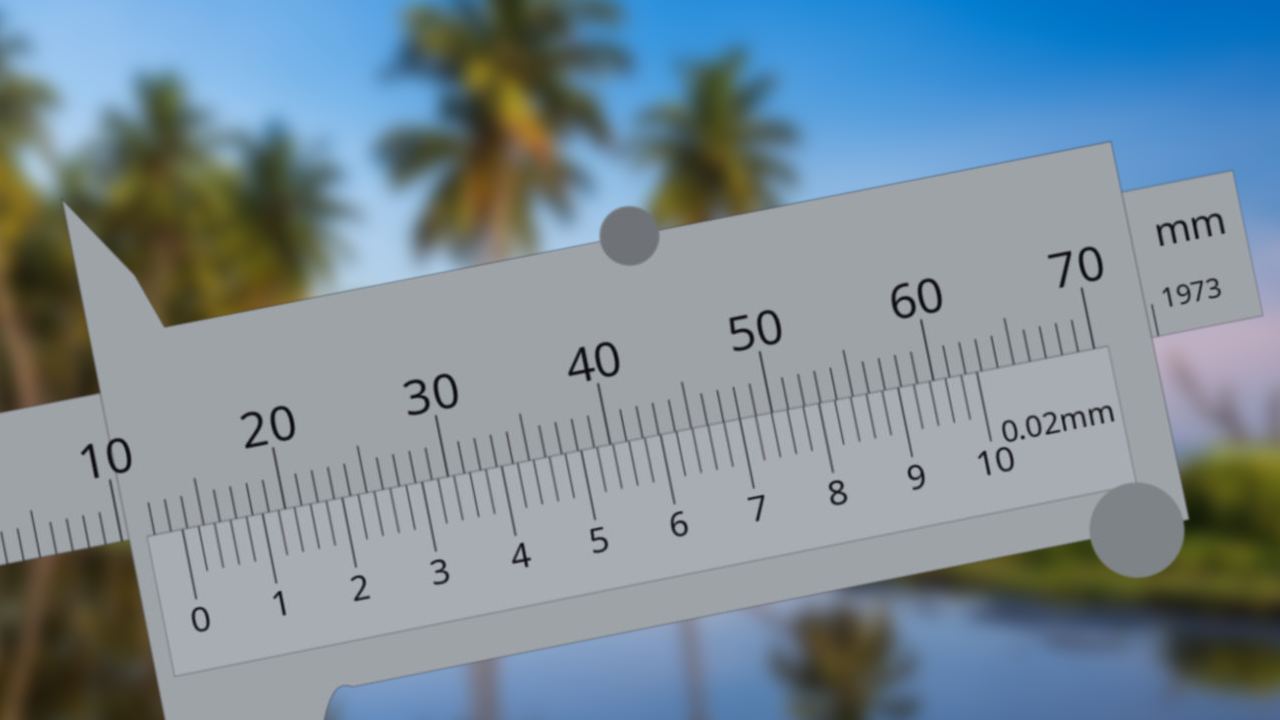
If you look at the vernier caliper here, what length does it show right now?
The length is 13.7 mm
